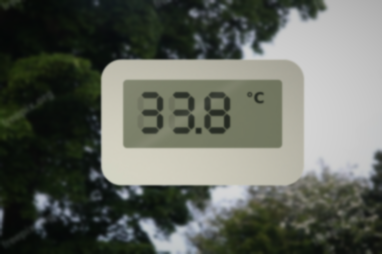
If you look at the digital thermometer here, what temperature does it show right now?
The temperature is 33.8 °C
